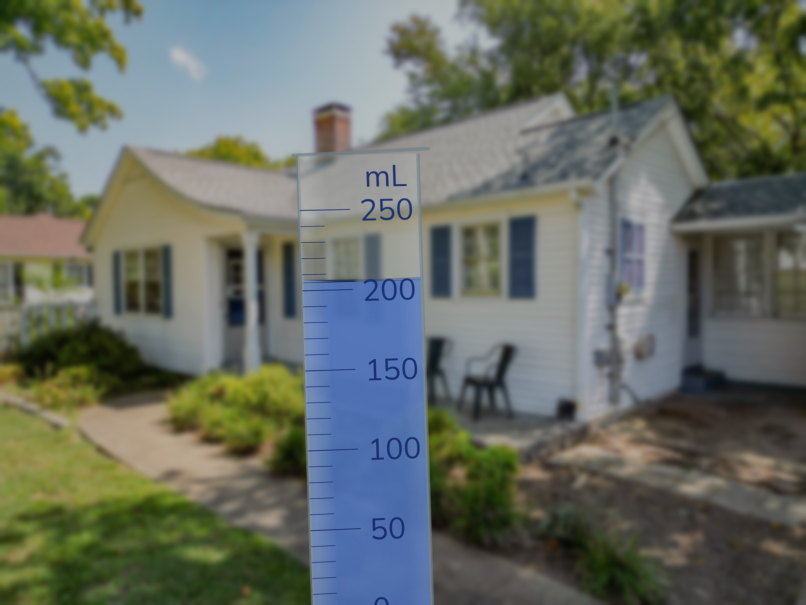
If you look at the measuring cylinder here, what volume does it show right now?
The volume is 205 mL
